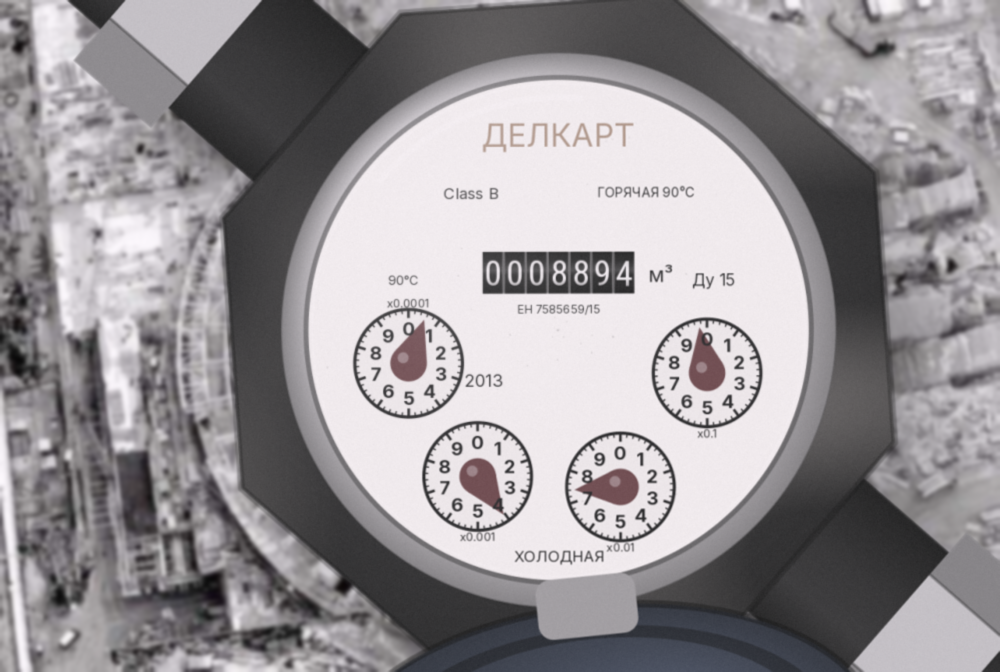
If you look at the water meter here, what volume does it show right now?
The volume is 8893.9740 m³
